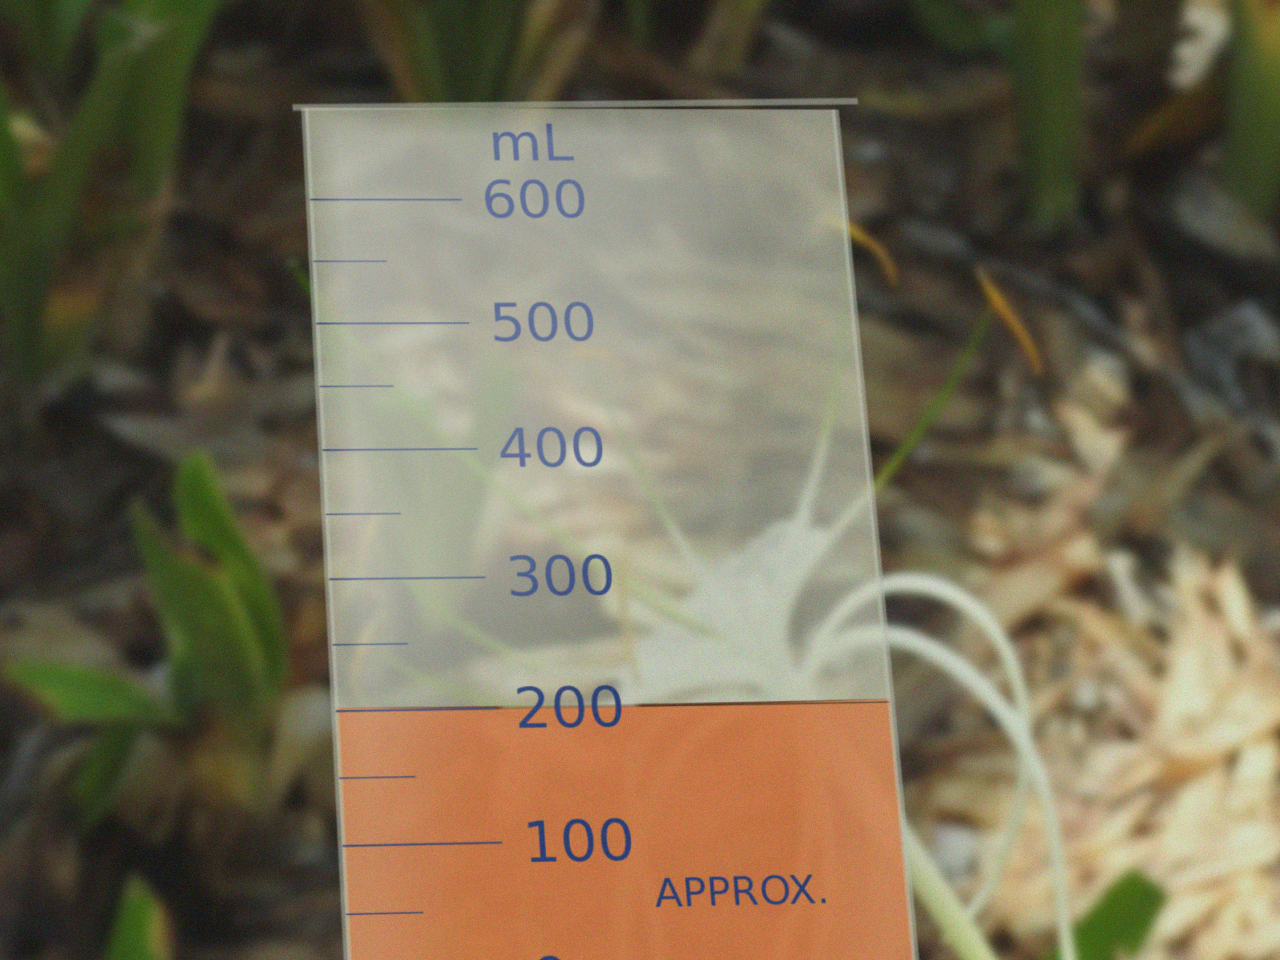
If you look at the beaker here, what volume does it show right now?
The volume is 200 mL
